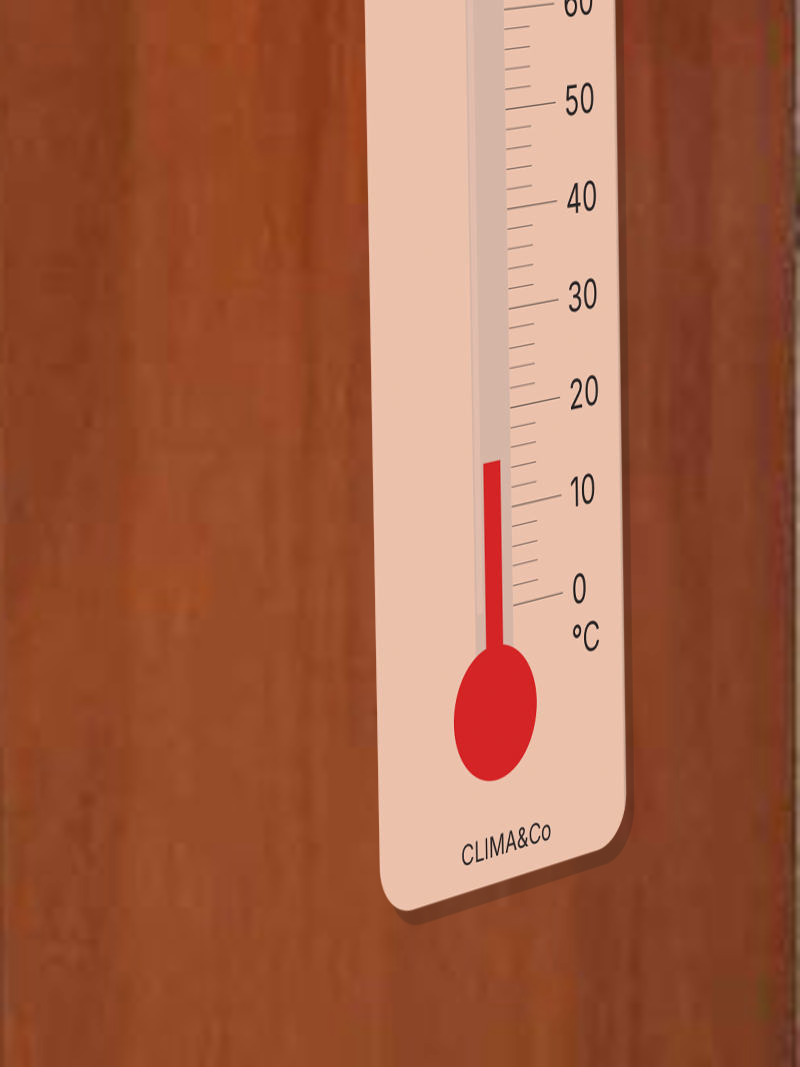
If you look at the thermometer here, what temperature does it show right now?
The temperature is 15 °C
